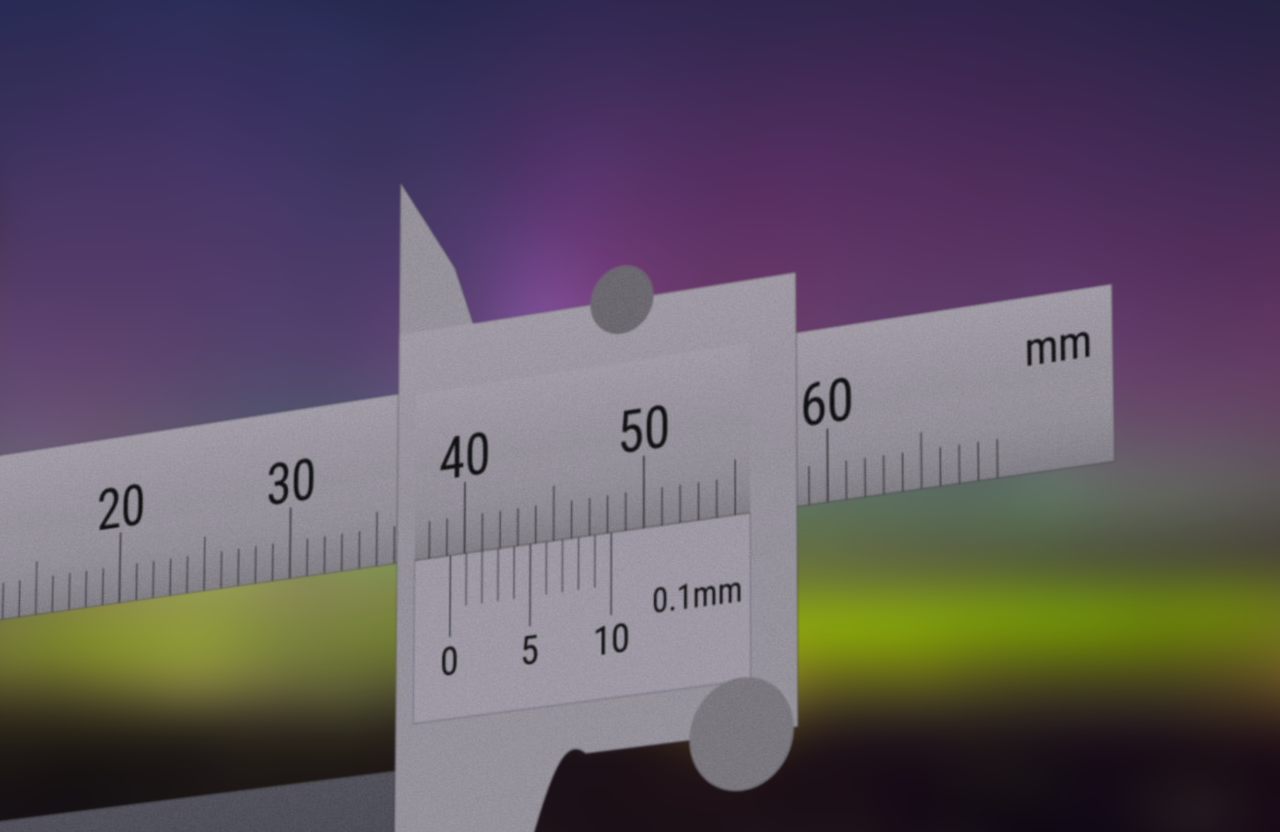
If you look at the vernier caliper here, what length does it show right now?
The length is 39.2 mm
